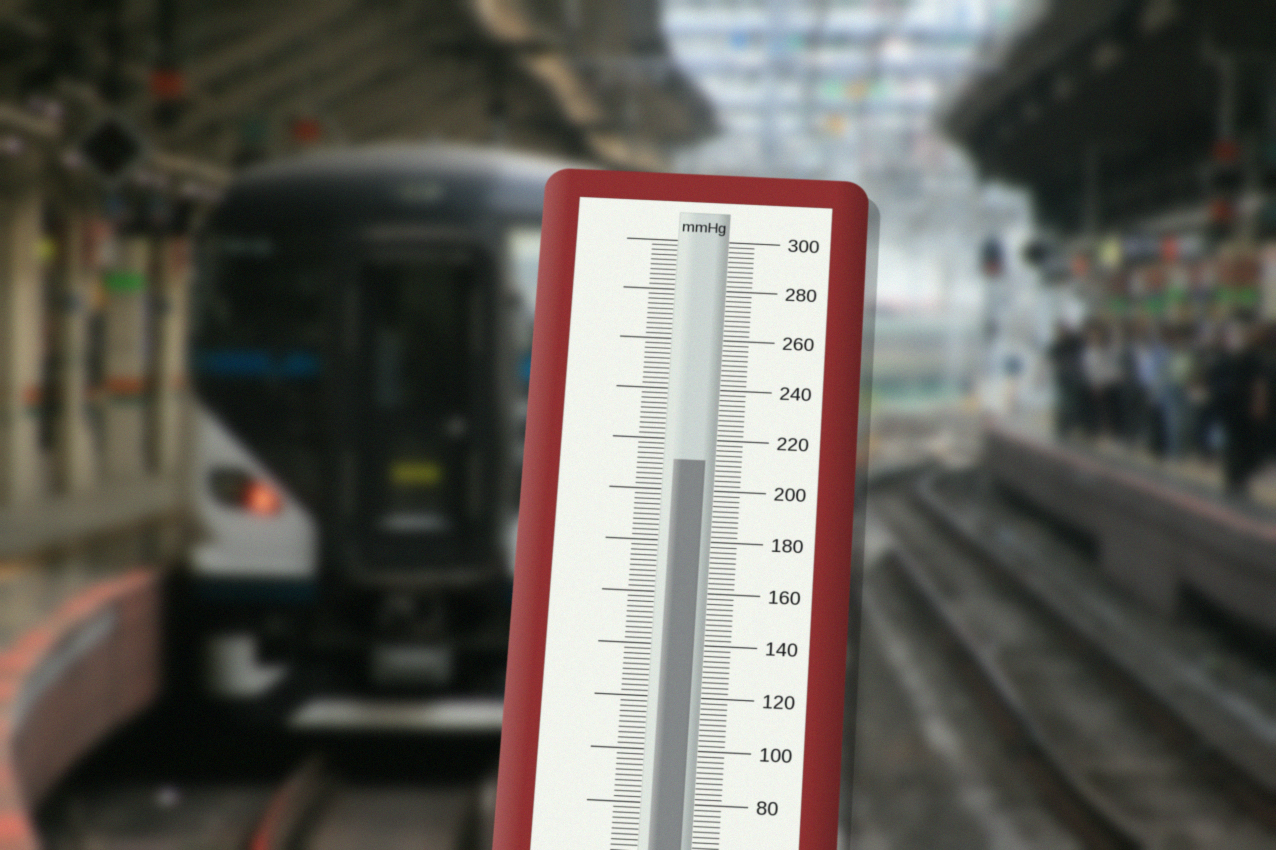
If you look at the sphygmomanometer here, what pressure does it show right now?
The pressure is 212 mmHg
